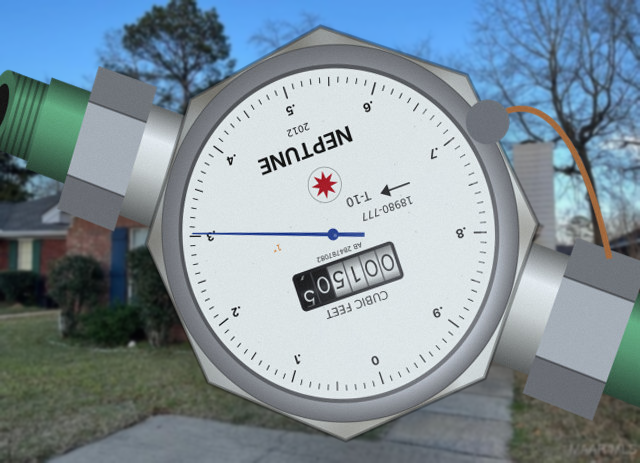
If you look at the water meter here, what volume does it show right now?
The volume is 1505.30 ft³
